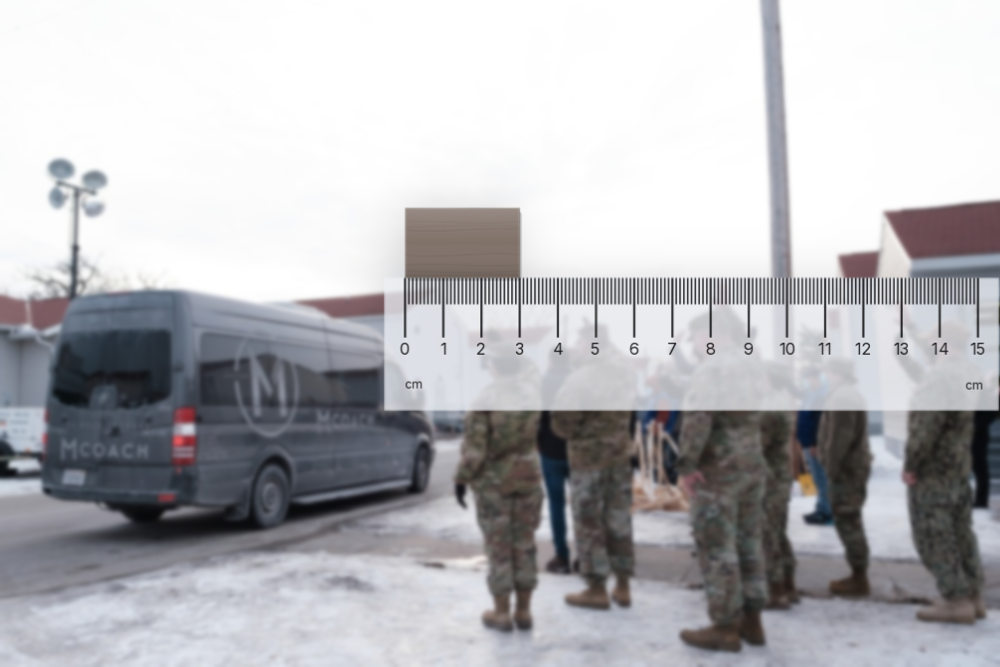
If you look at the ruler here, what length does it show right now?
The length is 3 cm
